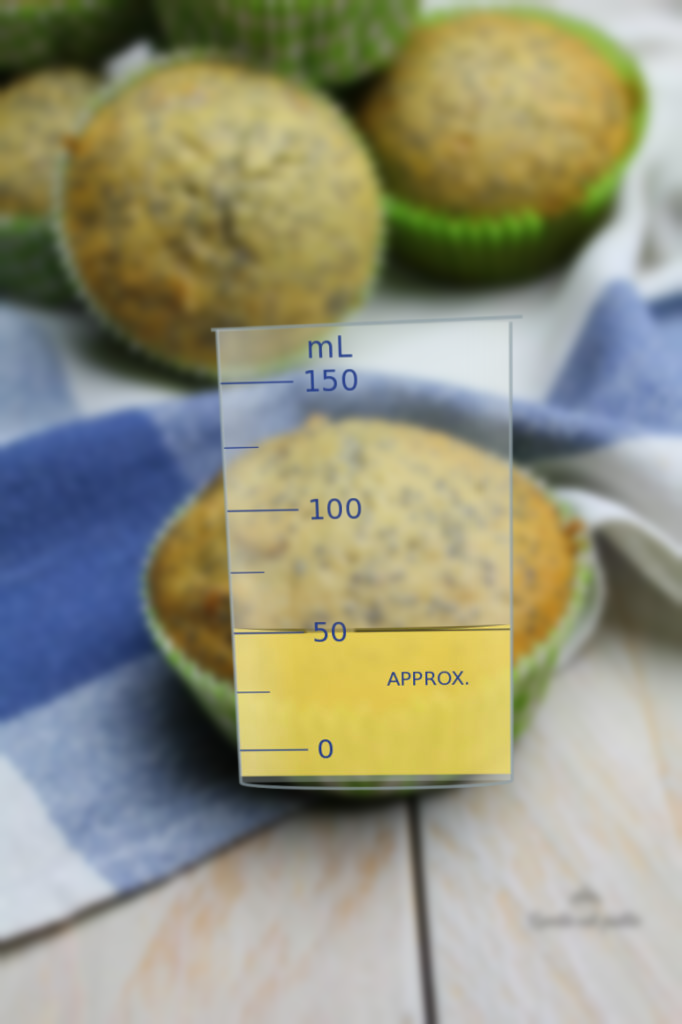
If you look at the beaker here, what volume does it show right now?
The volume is 50 mL
